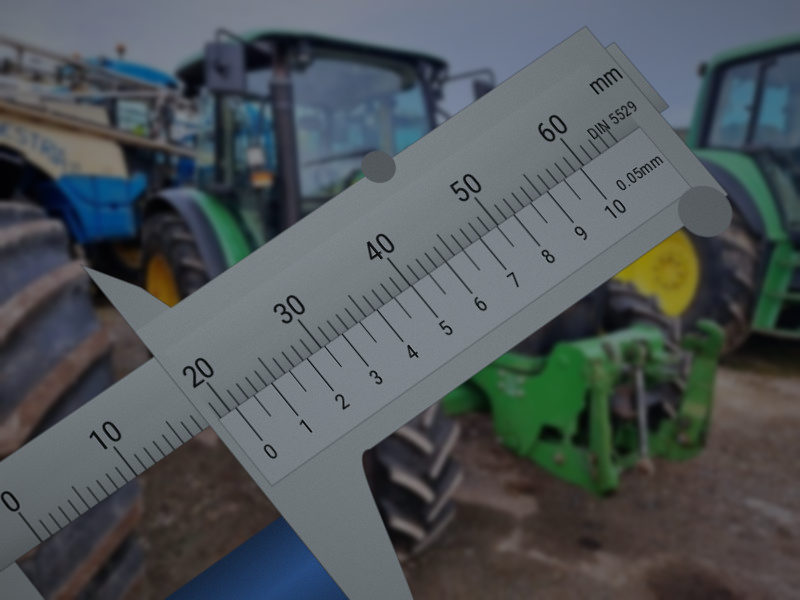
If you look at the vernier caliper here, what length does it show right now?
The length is 20.6 mm
